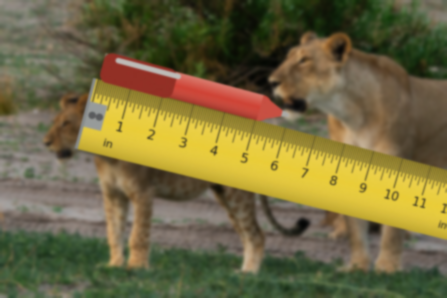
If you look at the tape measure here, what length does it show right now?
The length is 6 in
